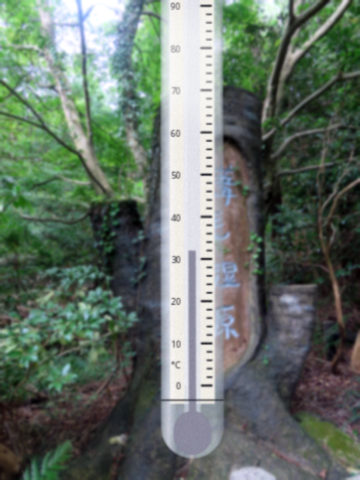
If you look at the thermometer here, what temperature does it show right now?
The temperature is 32 °C
